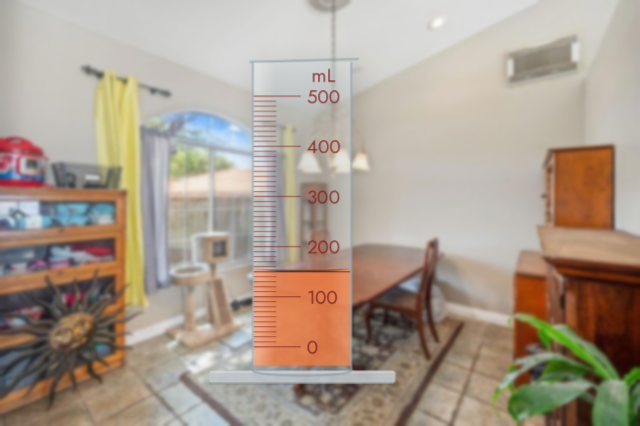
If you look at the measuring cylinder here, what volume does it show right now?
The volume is 150 mL
